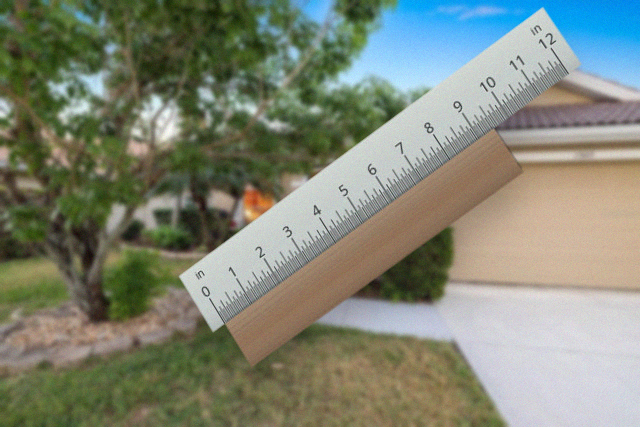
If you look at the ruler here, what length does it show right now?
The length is 9.5 in
